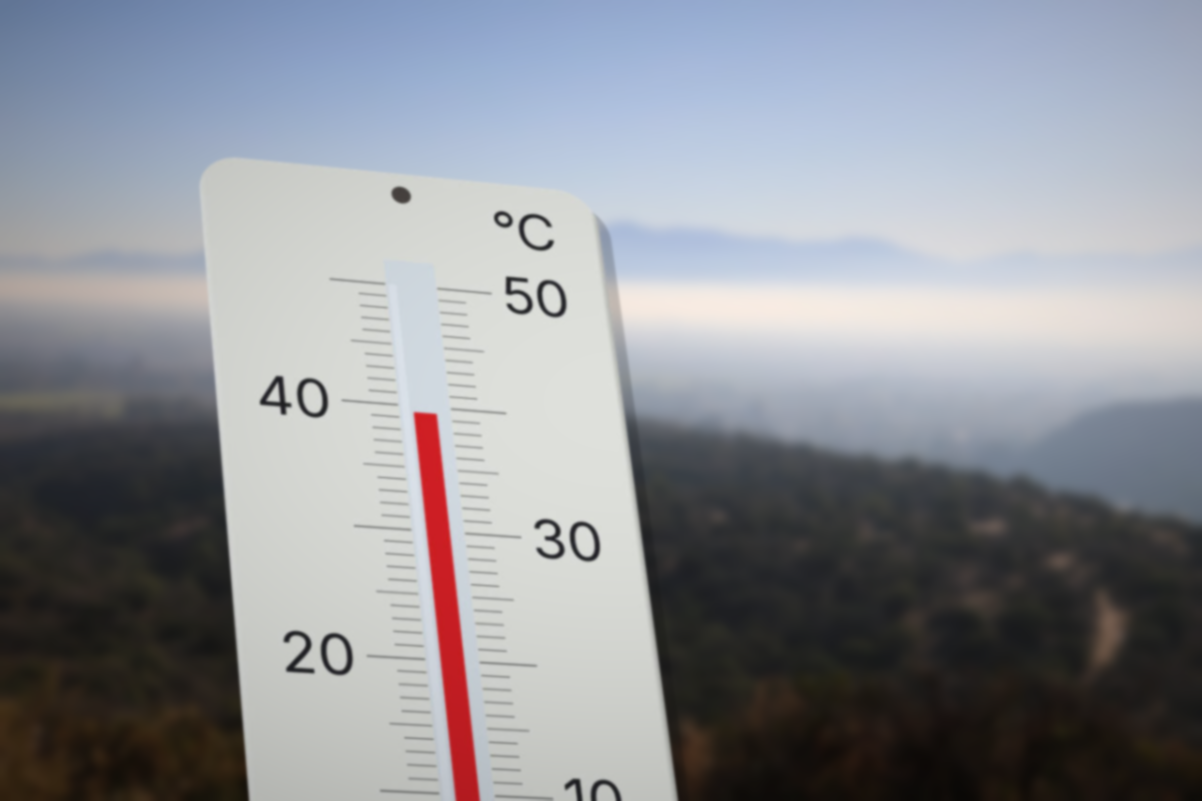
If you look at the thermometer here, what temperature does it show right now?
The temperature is 39.5 °C
